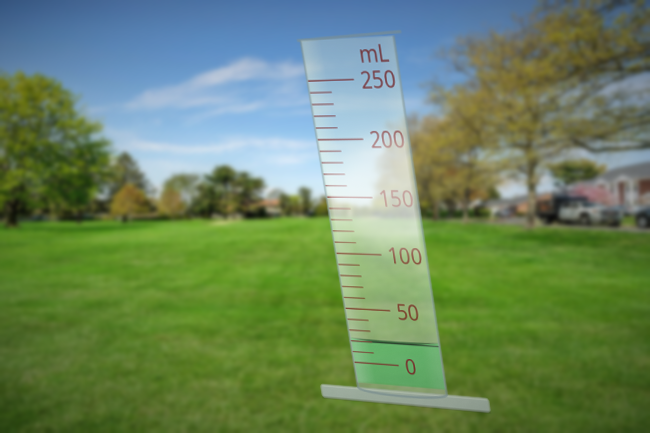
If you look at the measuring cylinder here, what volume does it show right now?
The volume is 20 mL
